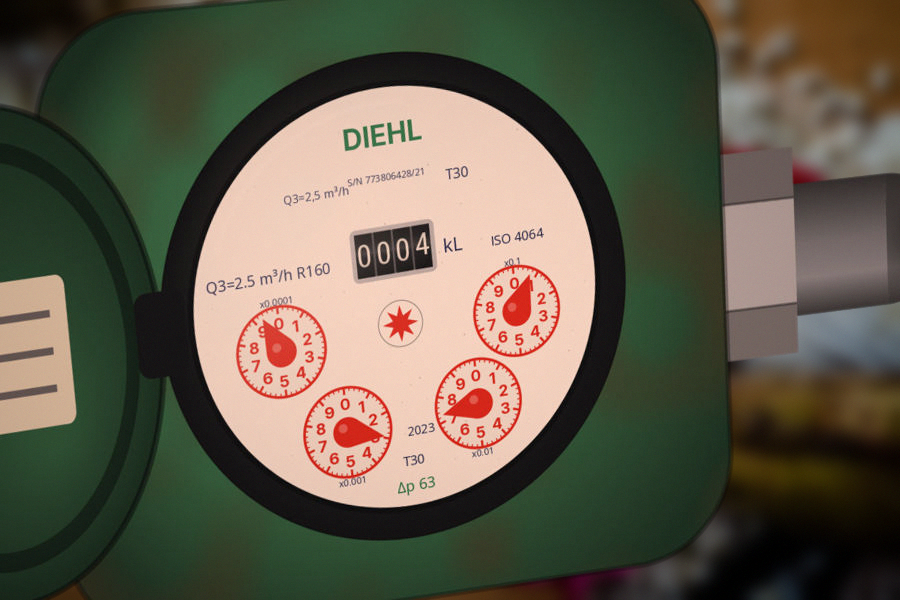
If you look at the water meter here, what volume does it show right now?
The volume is 4.0729 kL
